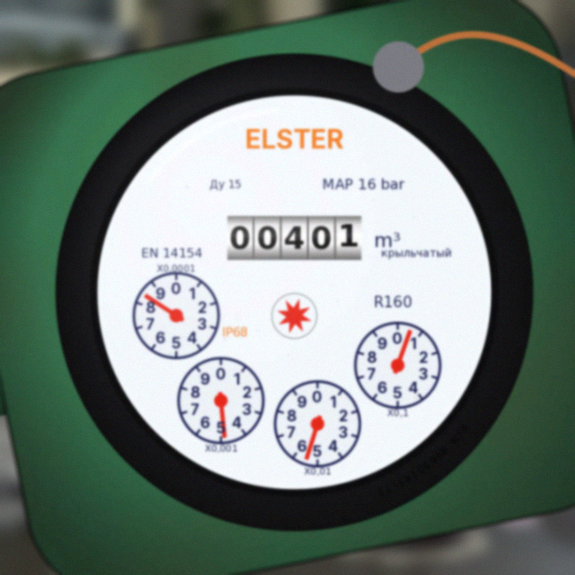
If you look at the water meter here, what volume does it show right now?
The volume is 401.0548 m³
